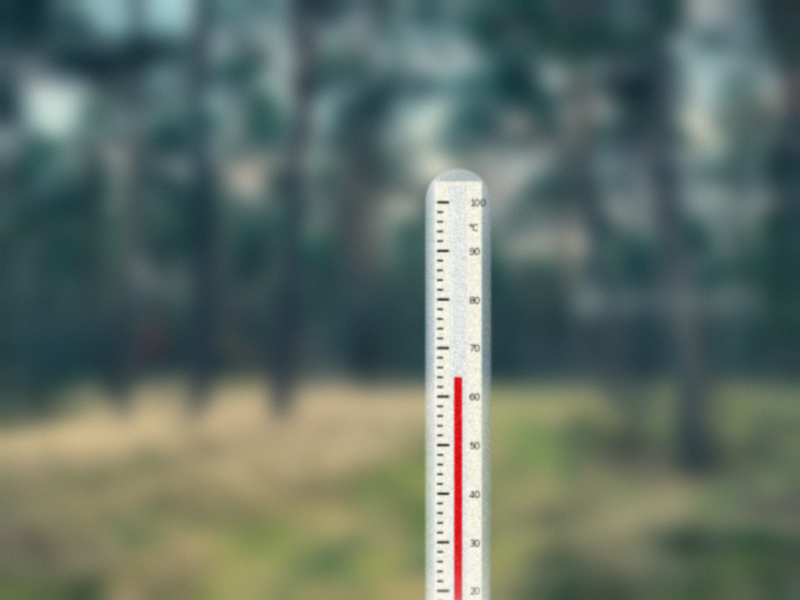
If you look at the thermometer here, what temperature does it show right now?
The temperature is 64 °C
